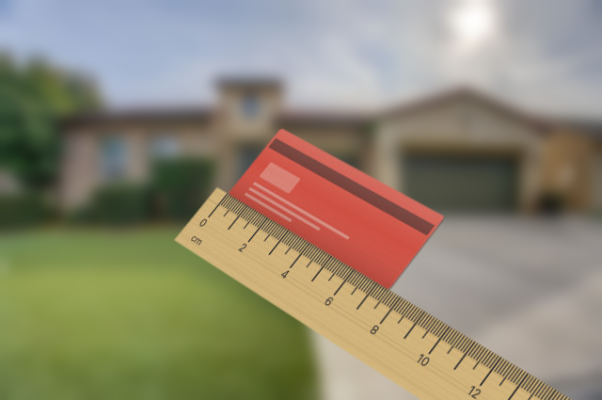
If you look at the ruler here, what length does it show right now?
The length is 7.5 cm
